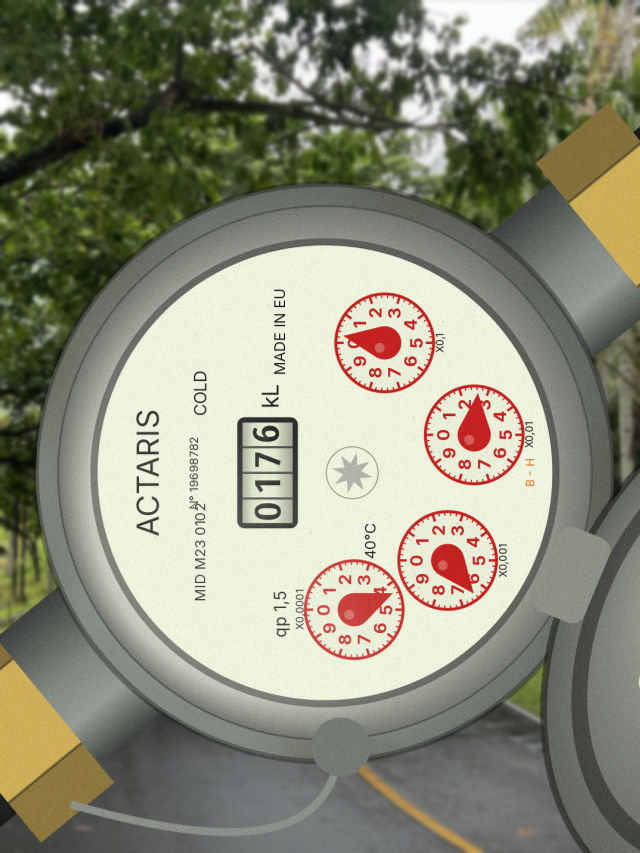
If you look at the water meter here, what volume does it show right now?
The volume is 176.0264 kL
